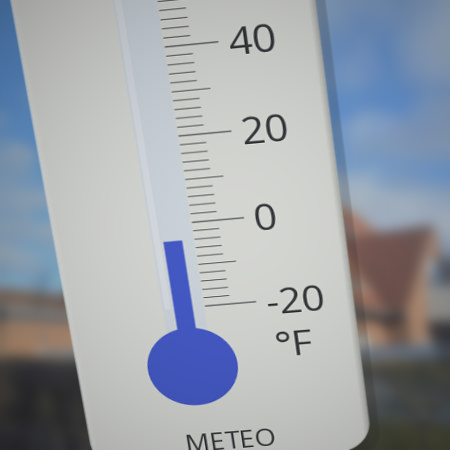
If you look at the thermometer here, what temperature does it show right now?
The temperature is -4 °F
